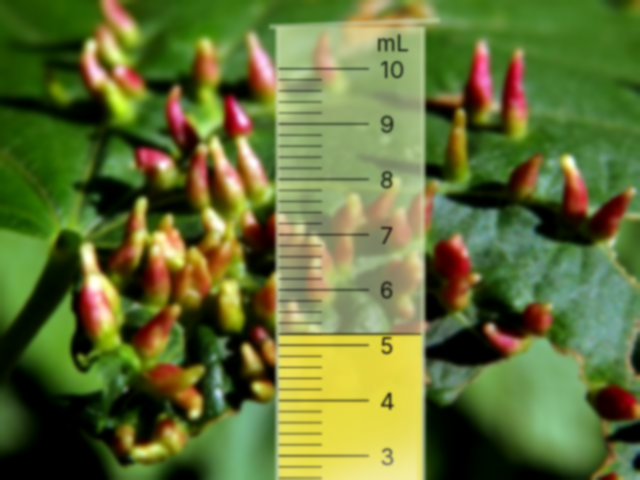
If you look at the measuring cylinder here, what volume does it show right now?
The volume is 5.2 mL
